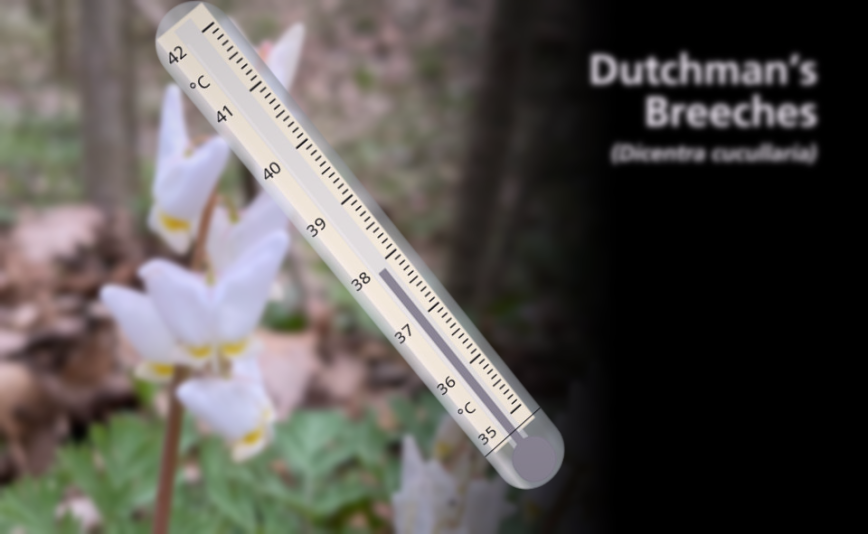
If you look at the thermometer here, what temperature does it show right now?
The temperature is 37.9 °C
